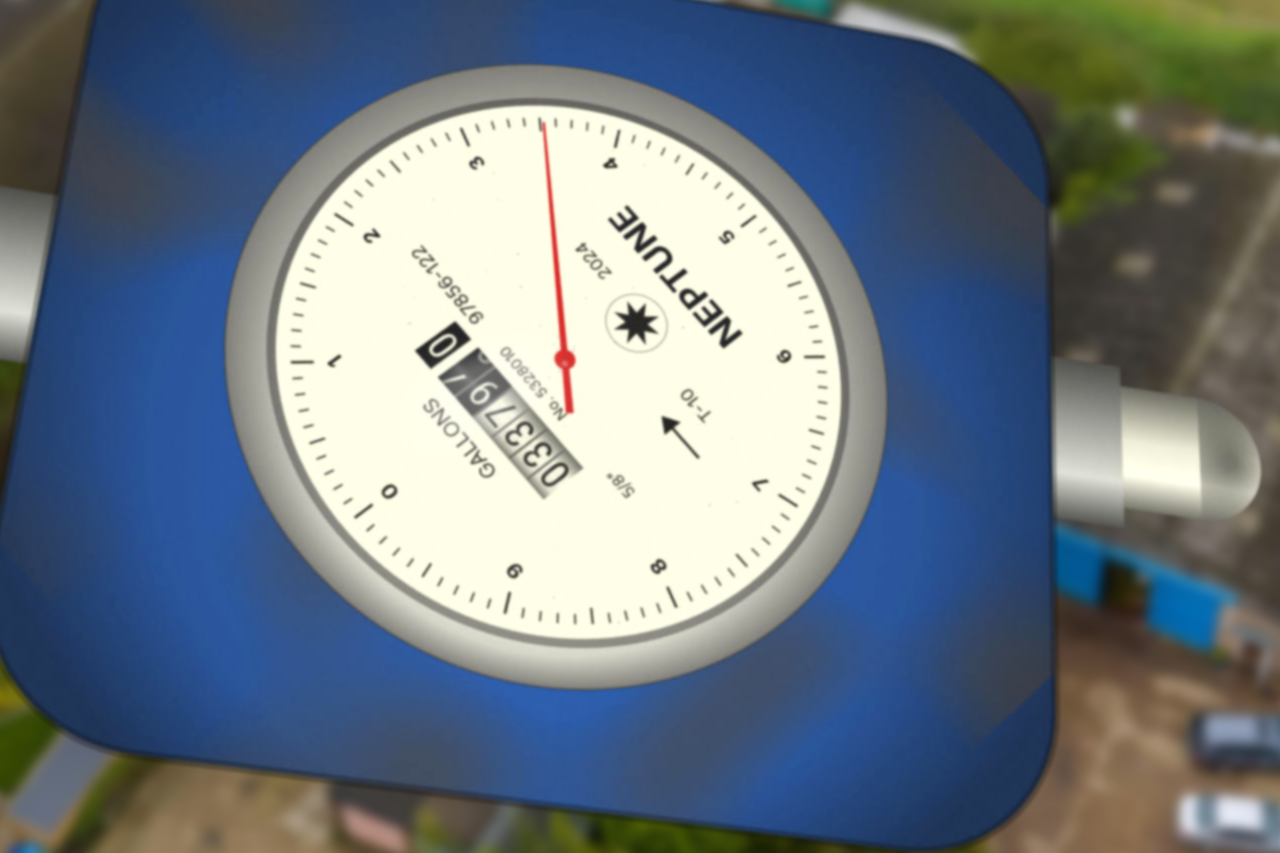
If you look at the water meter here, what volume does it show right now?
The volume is 337973.5 gal
